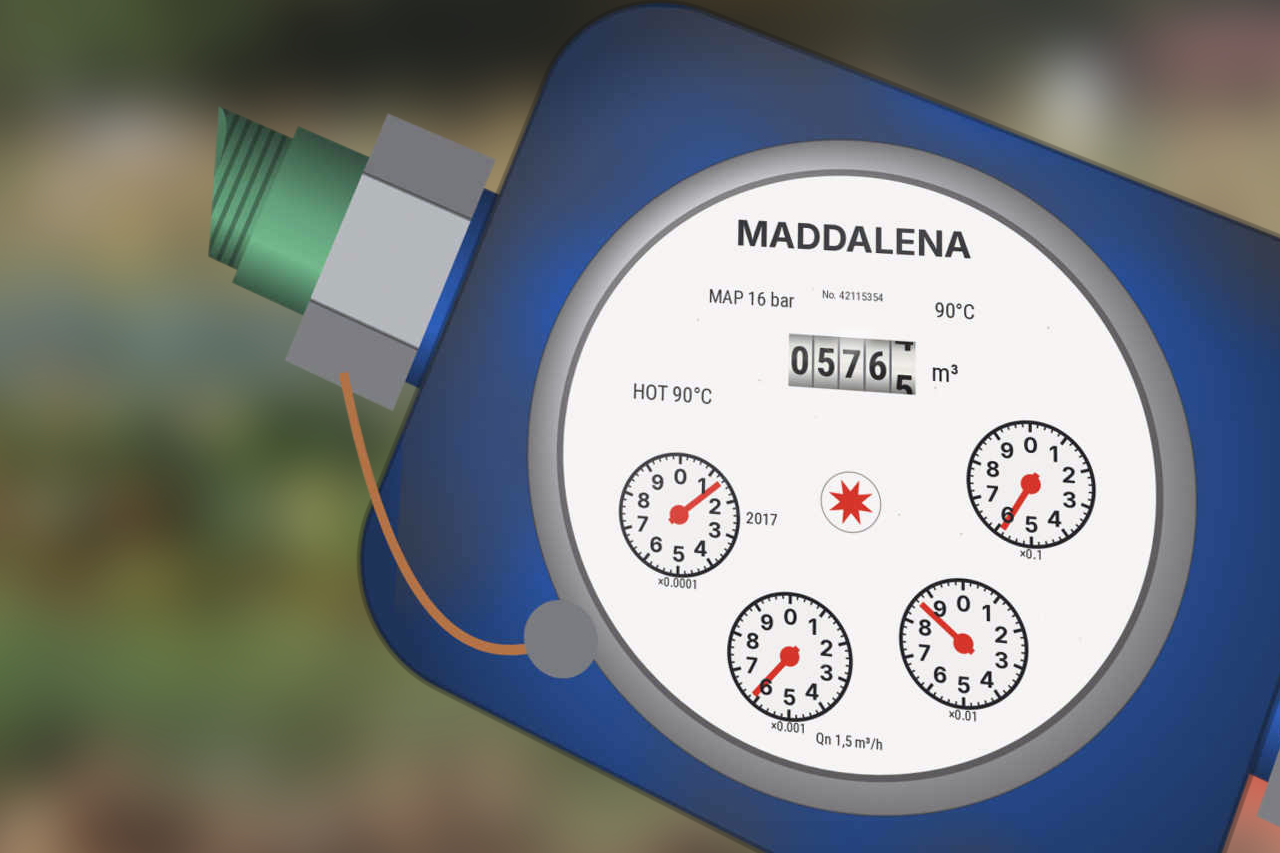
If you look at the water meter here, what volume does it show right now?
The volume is 5764.5861 m³
